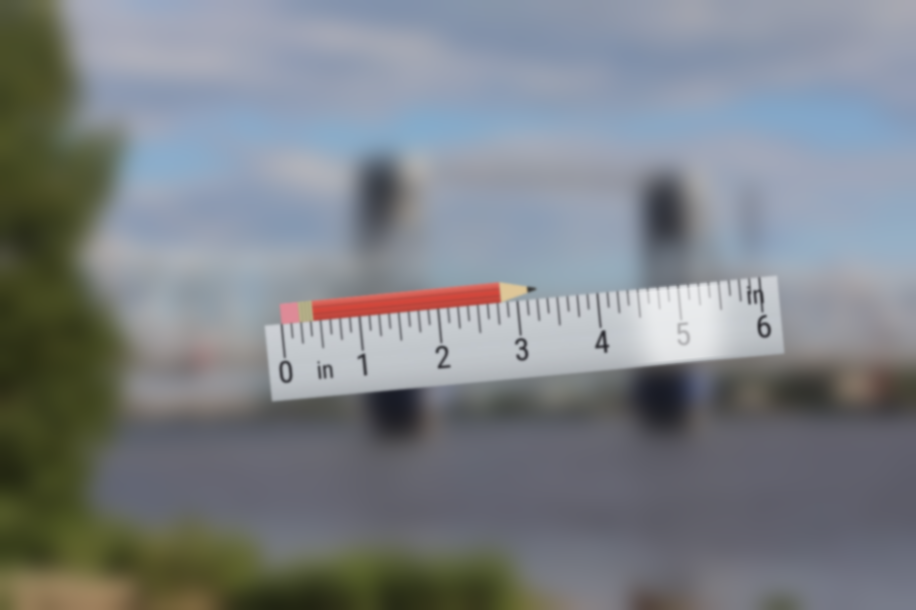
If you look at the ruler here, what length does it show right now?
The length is 3.25 in
